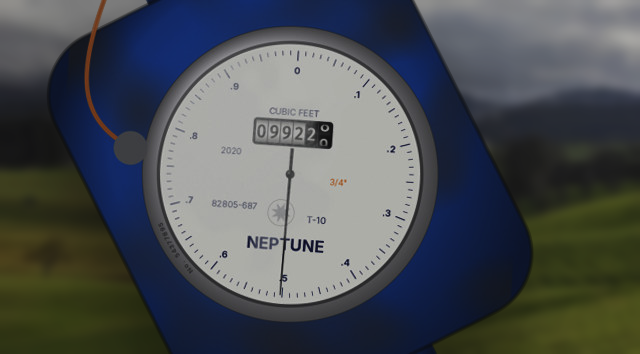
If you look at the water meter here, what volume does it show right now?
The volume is 99228.50 ft³
